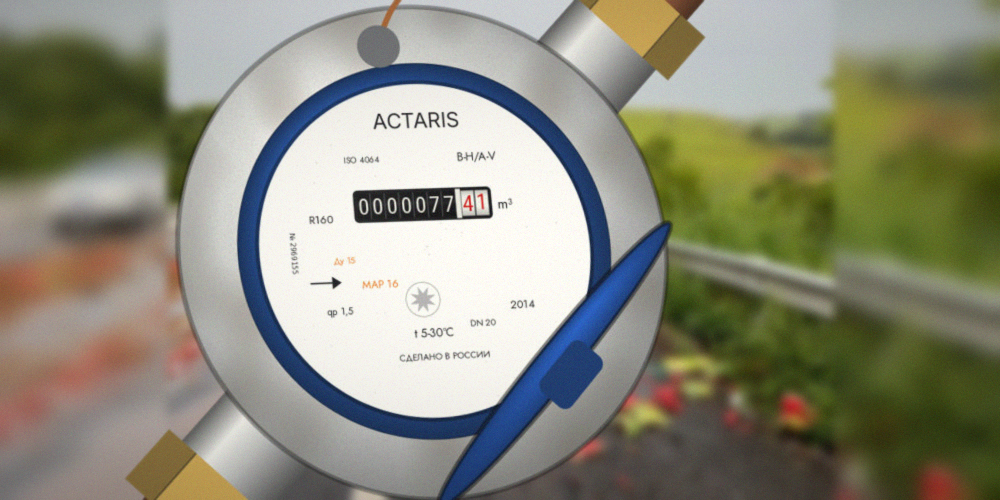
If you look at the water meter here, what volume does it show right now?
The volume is 77.41 m³
